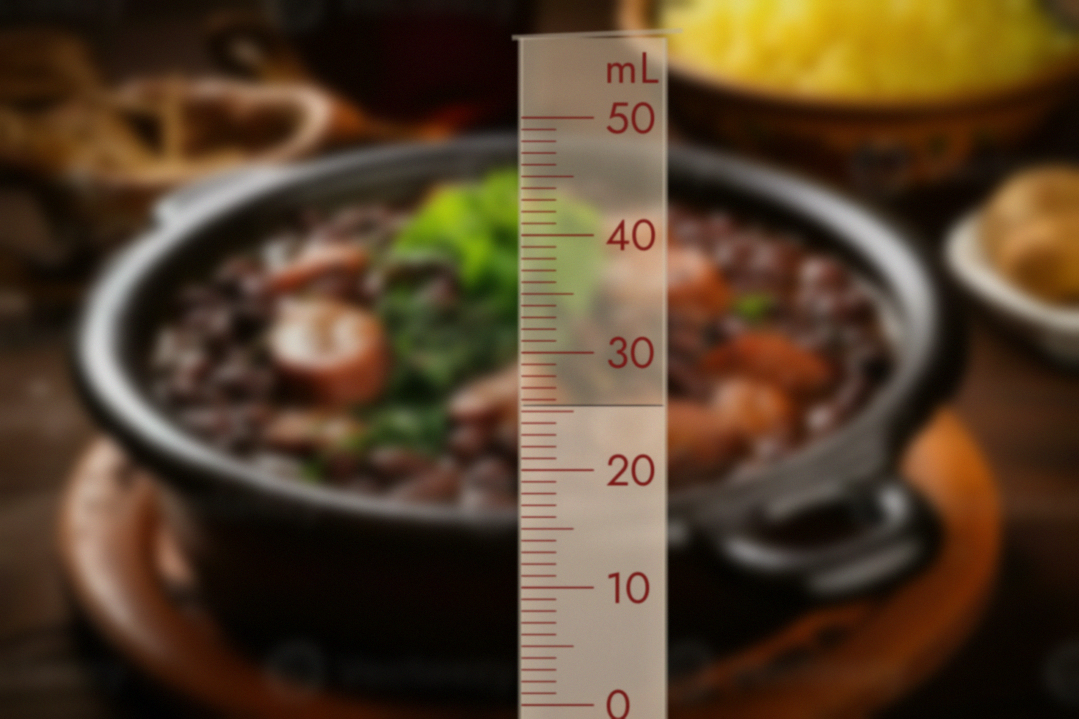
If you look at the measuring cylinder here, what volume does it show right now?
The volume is 25.5 mL
